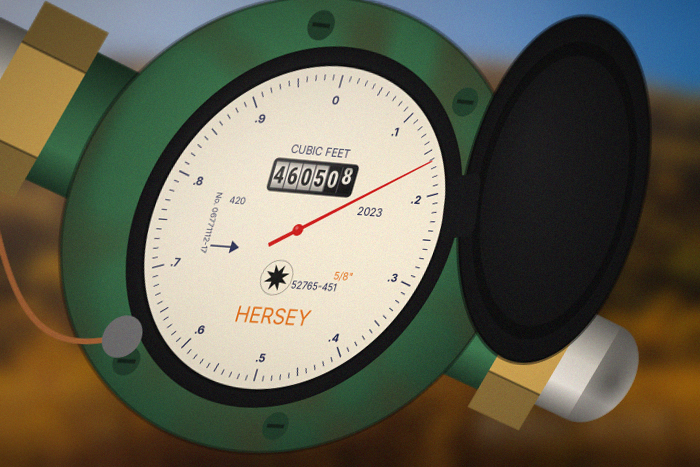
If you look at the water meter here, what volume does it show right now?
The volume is 460508.16 ft³
